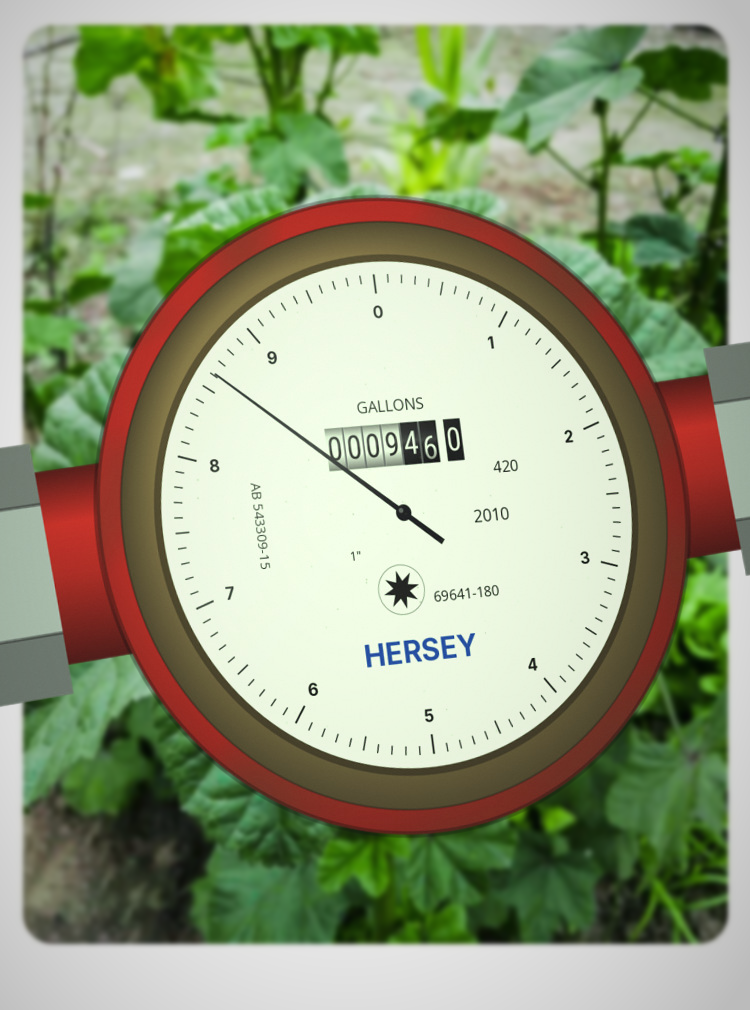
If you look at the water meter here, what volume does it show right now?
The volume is 9458.6 gal
